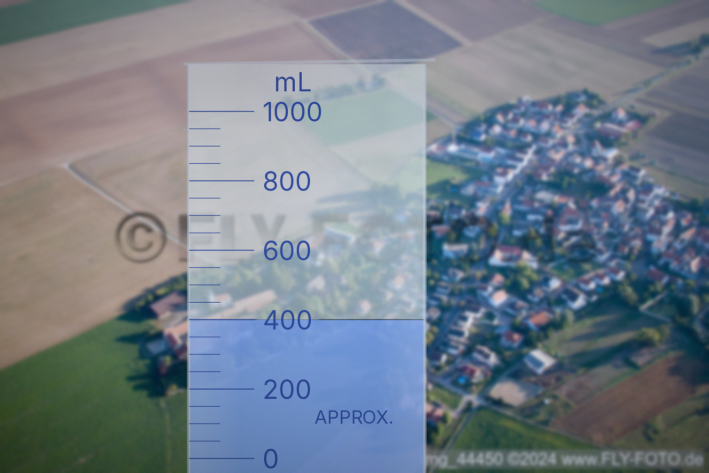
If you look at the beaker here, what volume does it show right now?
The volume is 400 mL
